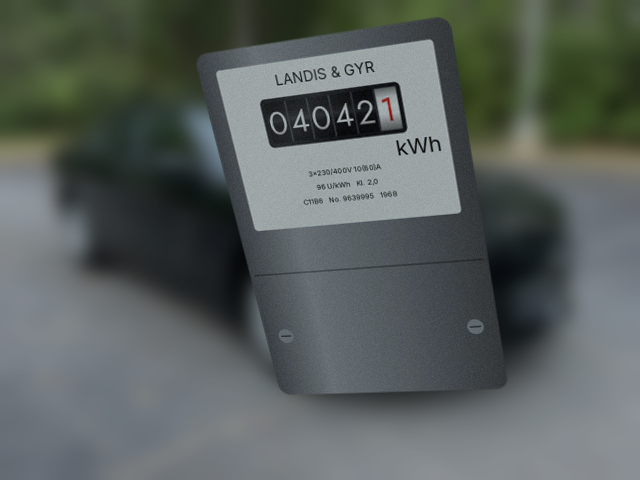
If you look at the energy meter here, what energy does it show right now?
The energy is 4042.1 kWh
